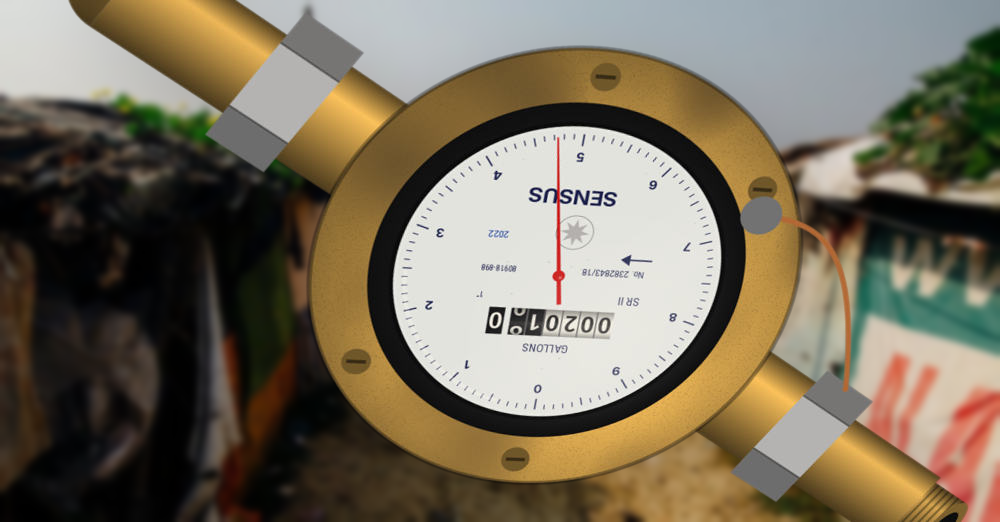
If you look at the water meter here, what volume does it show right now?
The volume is 20184.7 gal
